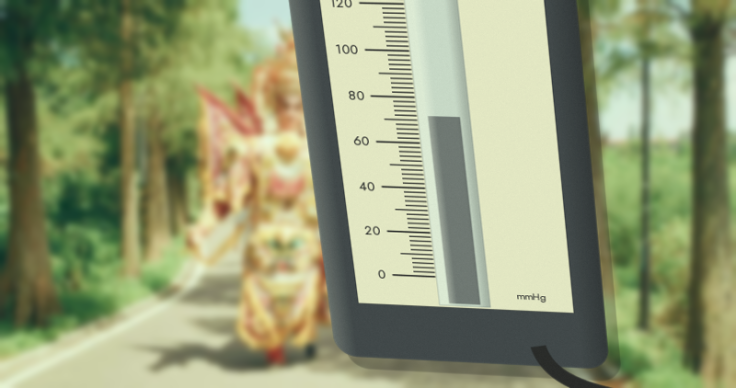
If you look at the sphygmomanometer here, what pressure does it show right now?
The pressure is 72 mmHg
